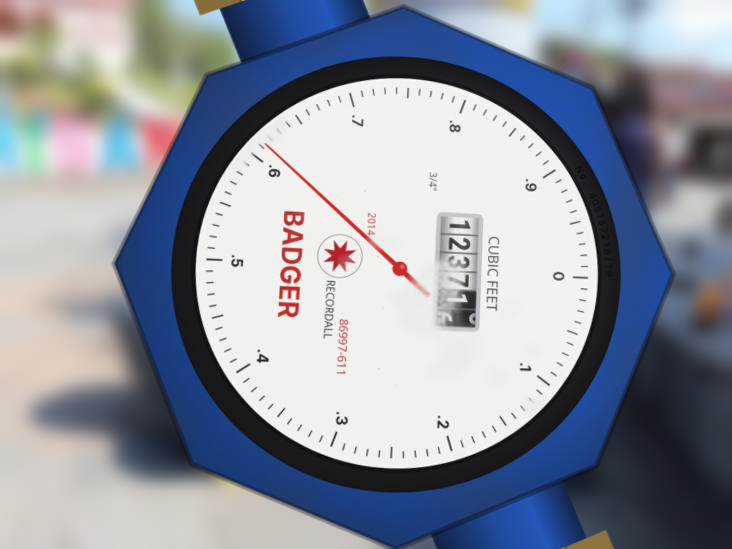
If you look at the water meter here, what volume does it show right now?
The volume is 123715.61 ft³
